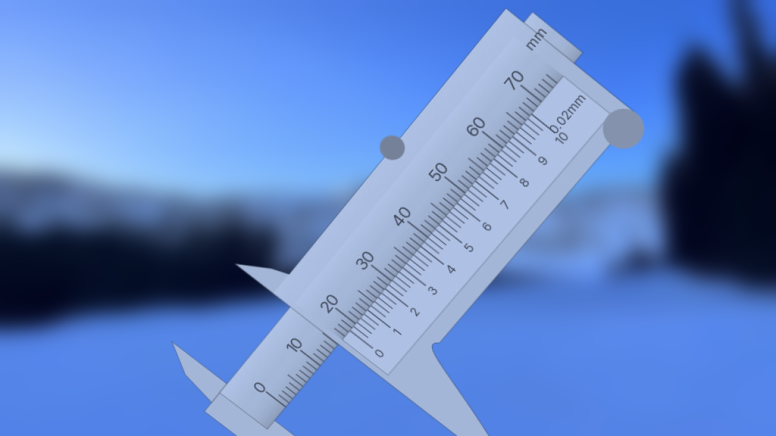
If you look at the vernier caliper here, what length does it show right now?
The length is 18.4 mm
